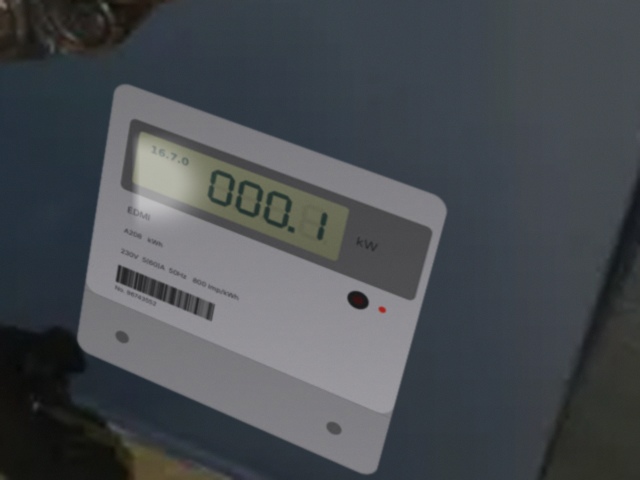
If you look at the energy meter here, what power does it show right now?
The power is 0.1 kW
